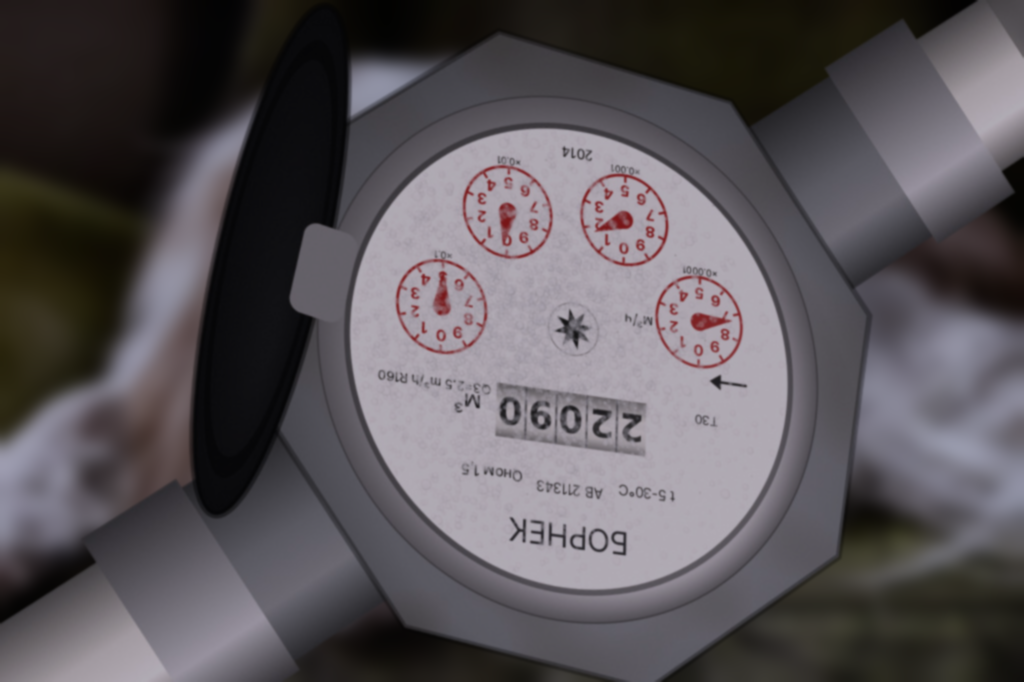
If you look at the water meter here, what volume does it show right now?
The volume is 22090.5017 m³
